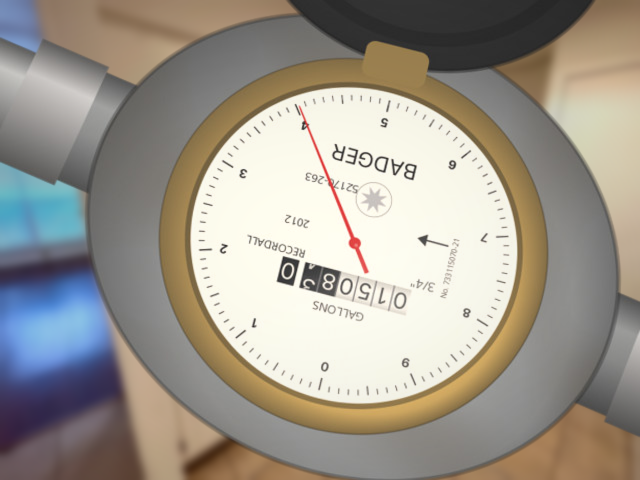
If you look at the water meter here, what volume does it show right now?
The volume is 150834.0 gal
